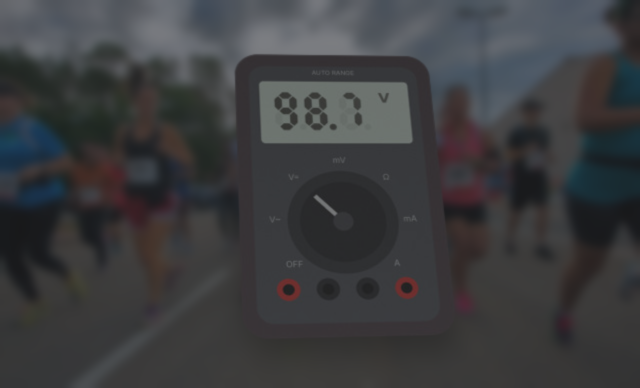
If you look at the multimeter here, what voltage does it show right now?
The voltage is 98.7 V
